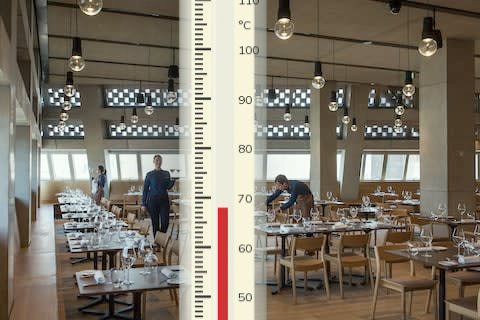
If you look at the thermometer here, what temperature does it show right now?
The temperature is 68 °C
